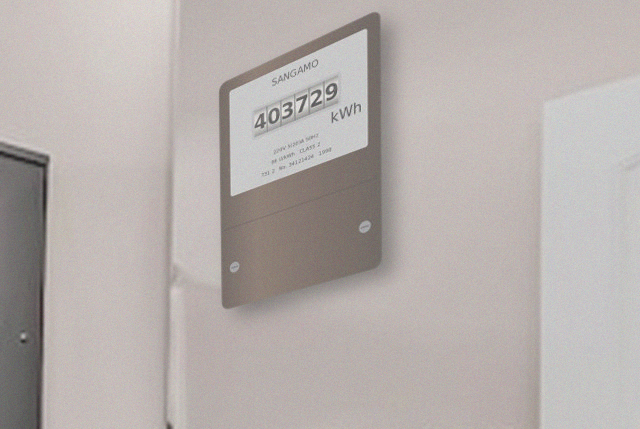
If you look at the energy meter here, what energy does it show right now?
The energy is 403729 kWh
